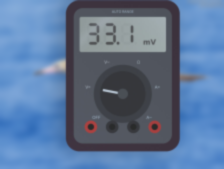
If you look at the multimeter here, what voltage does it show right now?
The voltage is 33.1 mV
